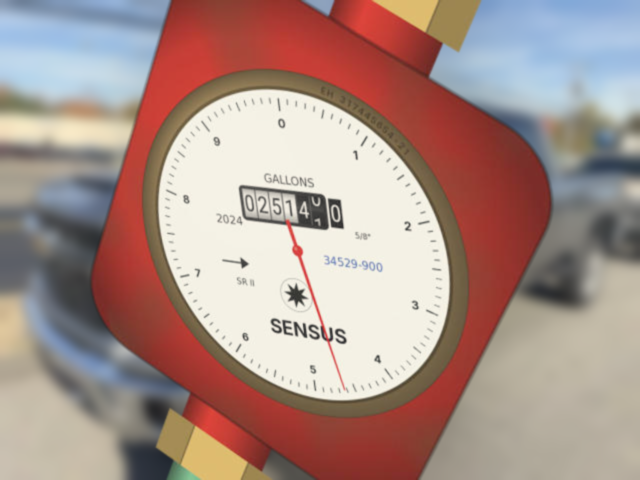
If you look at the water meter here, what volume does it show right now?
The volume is 251404.6 gal
